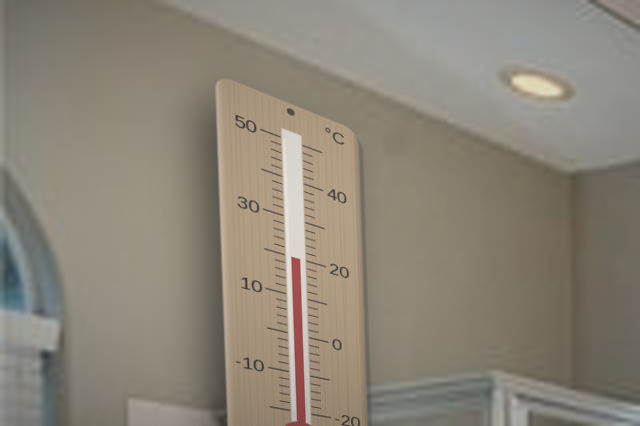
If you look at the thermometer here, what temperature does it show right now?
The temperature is 20 °C
